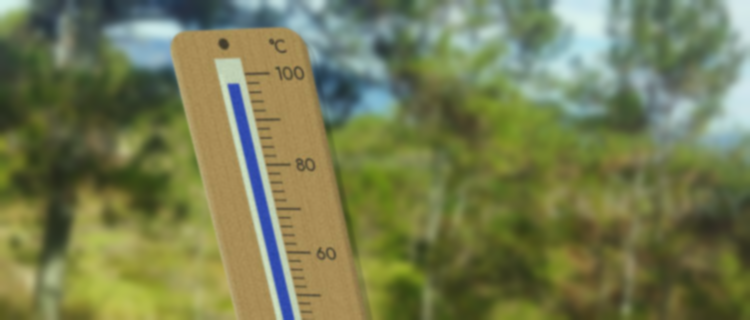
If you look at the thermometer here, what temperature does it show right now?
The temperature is 98 °C
